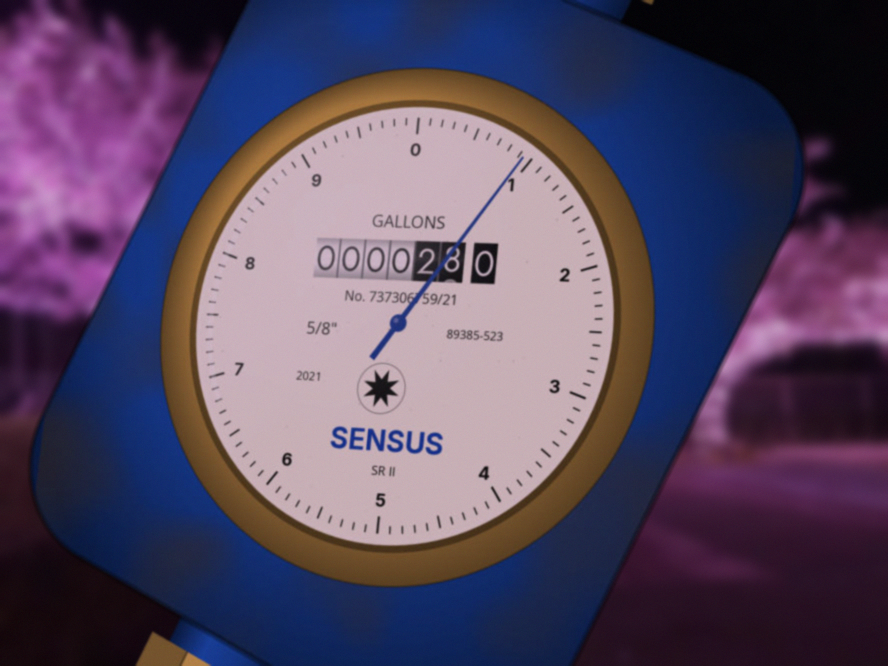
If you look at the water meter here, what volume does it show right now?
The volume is 280.9 gal
